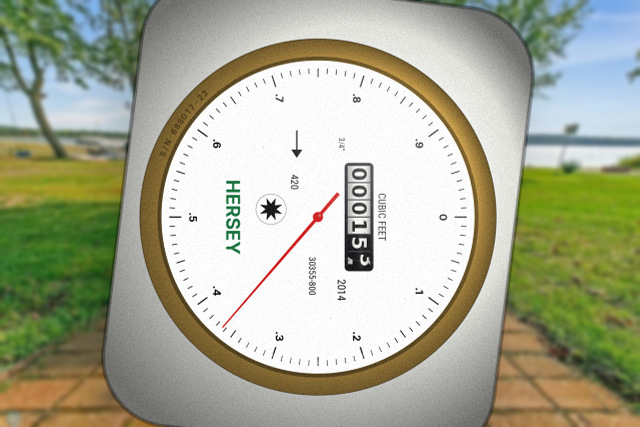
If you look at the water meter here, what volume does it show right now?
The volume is 153.36 ft³
